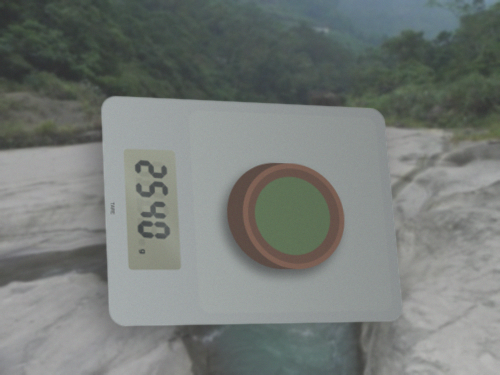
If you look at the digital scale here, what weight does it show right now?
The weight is 2540 g
